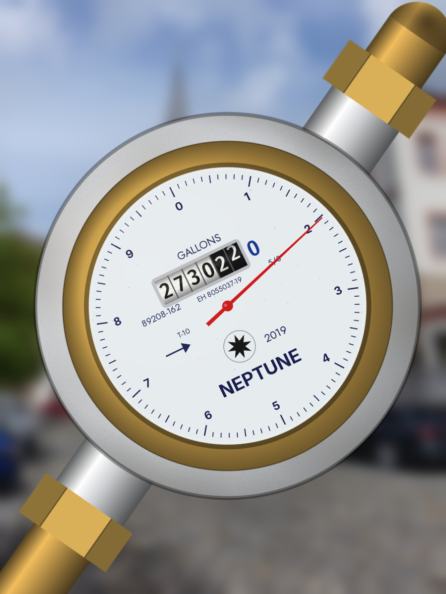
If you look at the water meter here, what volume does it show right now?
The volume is 2730222.0 gal
